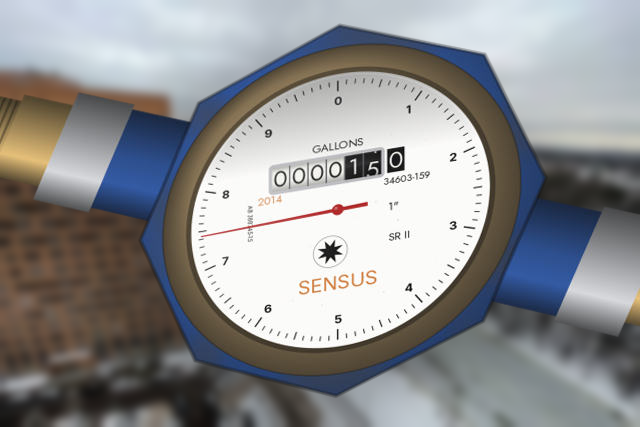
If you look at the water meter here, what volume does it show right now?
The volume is 147.4 gal
